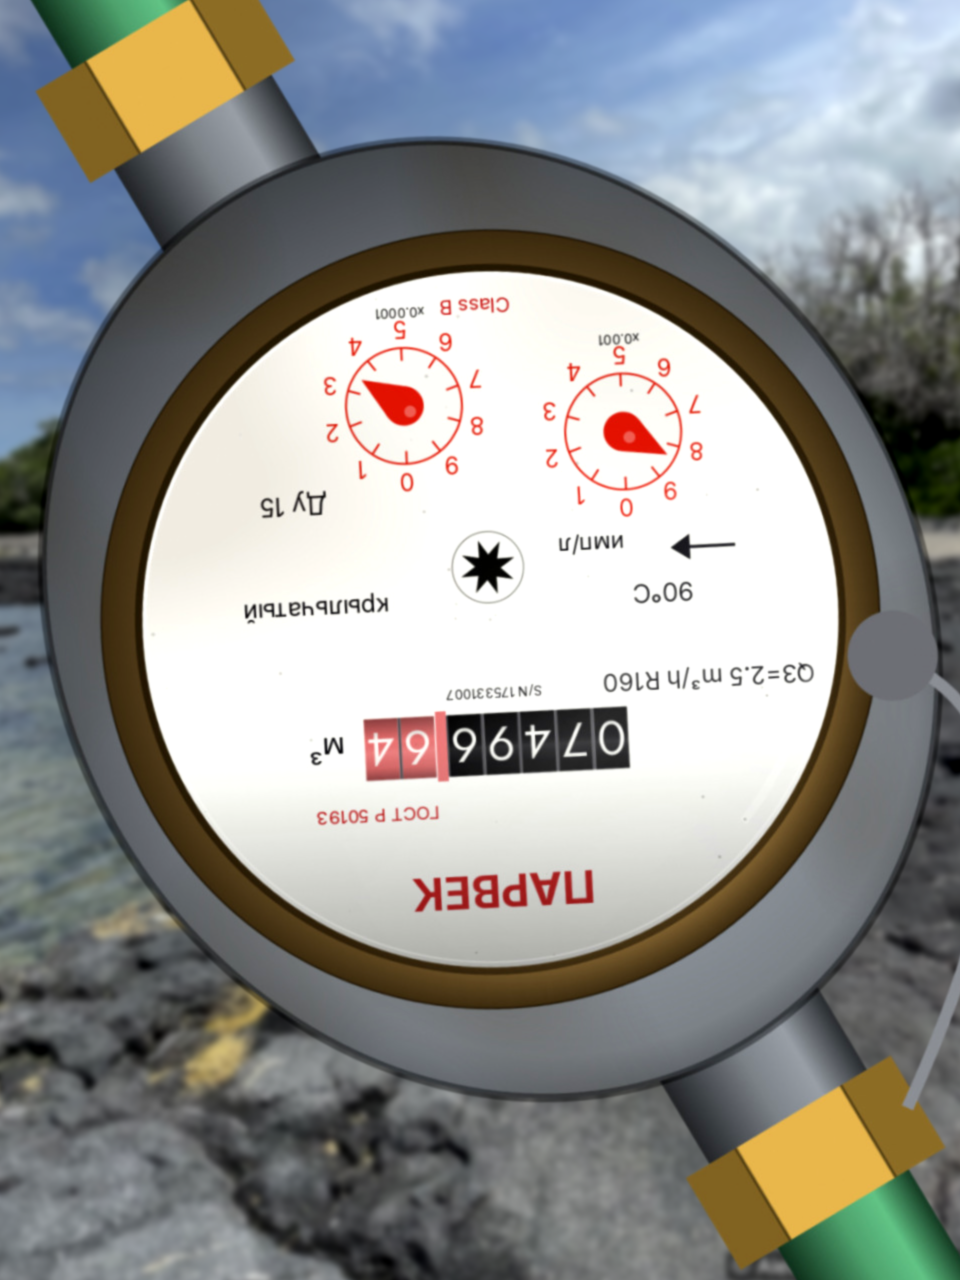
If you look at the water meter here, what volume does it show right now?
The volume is 7496.6483 m³
